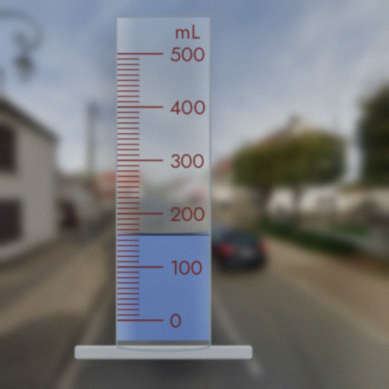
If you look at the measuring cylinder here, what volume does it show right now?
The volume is 160 mL
